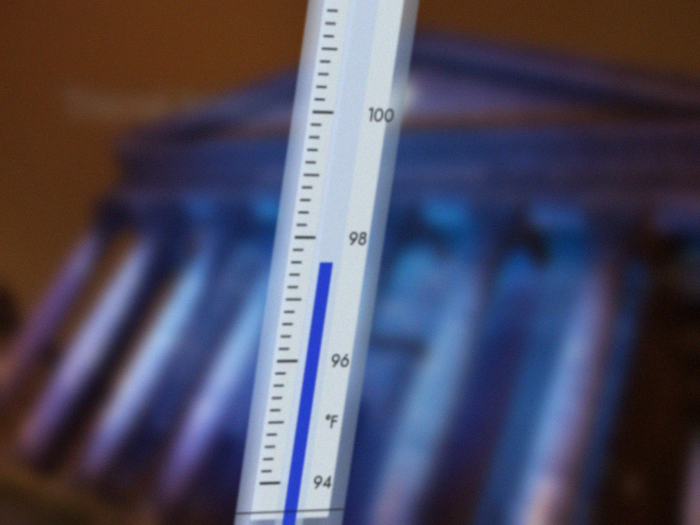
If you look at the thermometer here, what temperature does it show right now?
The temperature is 97.6 °F
